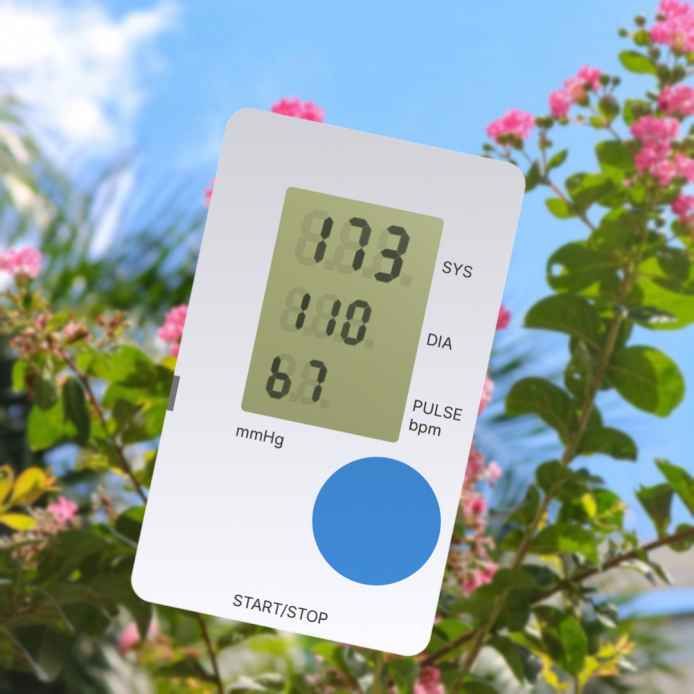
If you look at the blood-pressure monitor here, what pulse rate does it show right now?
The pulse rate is 67 bpm
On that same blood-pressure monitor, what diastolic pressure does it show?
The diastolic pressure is 110 mmHg
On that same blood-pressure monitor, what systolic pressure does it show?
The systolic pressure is 173 mmHg
